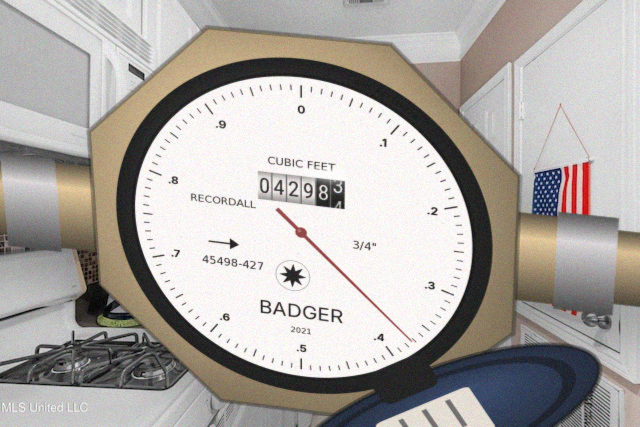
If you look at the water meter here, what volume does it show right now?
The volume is 42983.37 ft³
